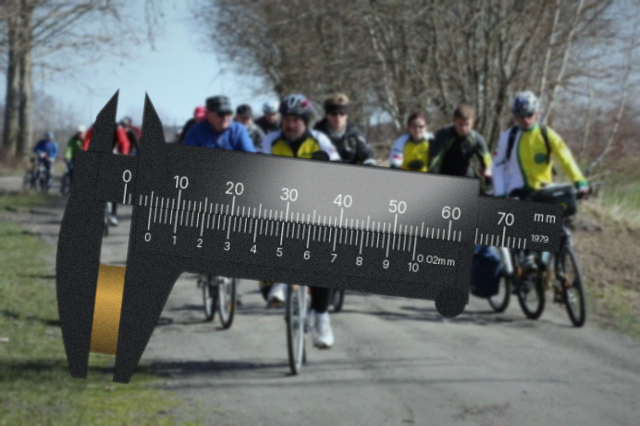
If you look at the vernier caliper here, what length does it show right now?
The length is 5.0 mm
